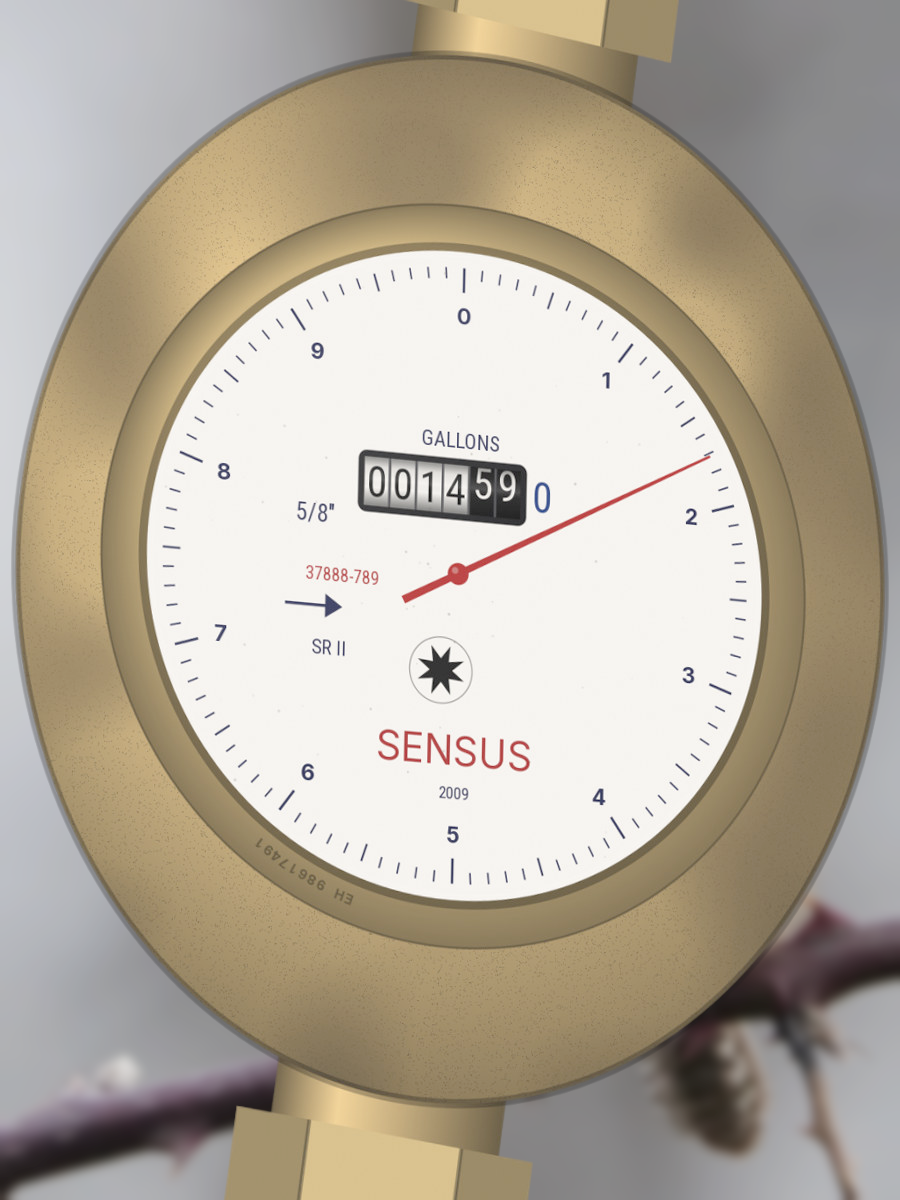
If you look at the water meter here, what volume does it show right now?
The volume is 14591.7 gal
